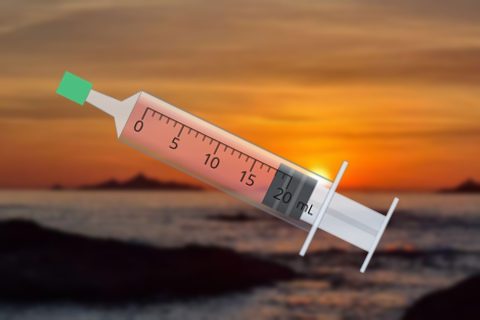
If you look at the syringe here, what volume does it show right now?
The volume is 18 mL
